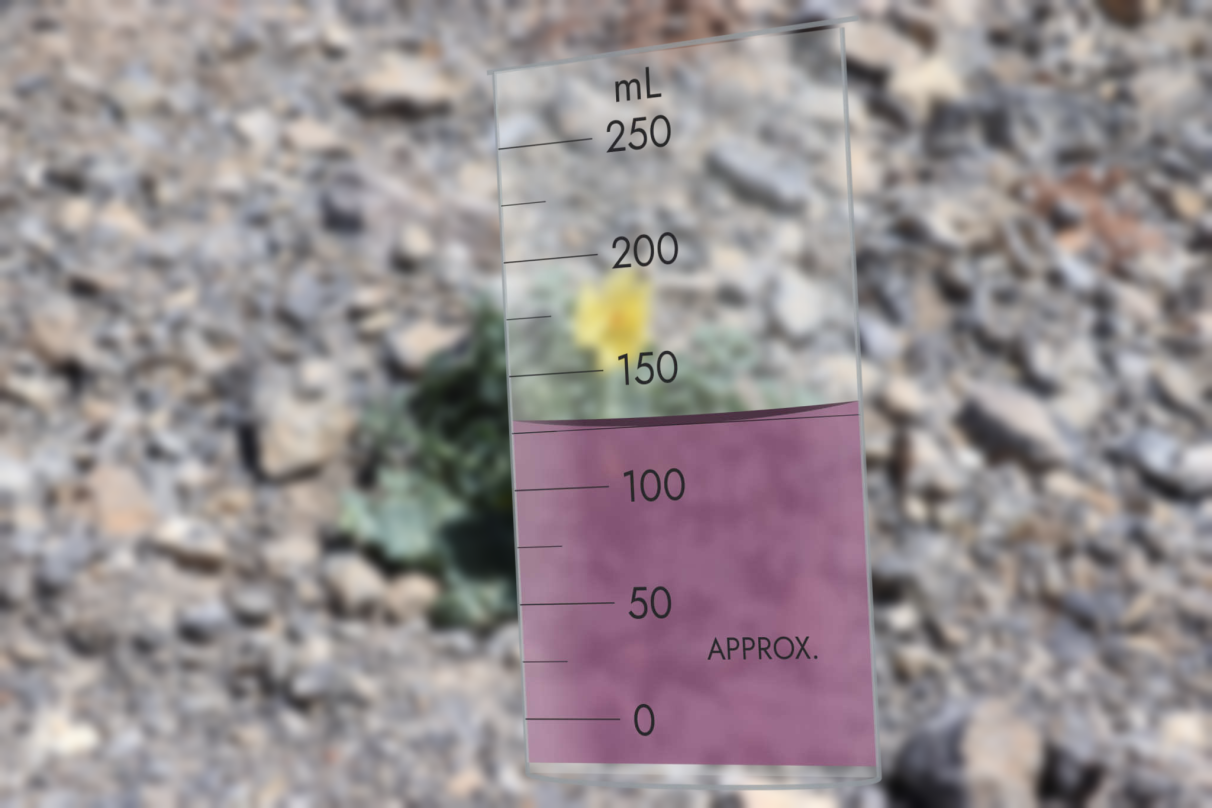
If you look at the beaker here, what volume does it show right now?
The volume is 125 mL
